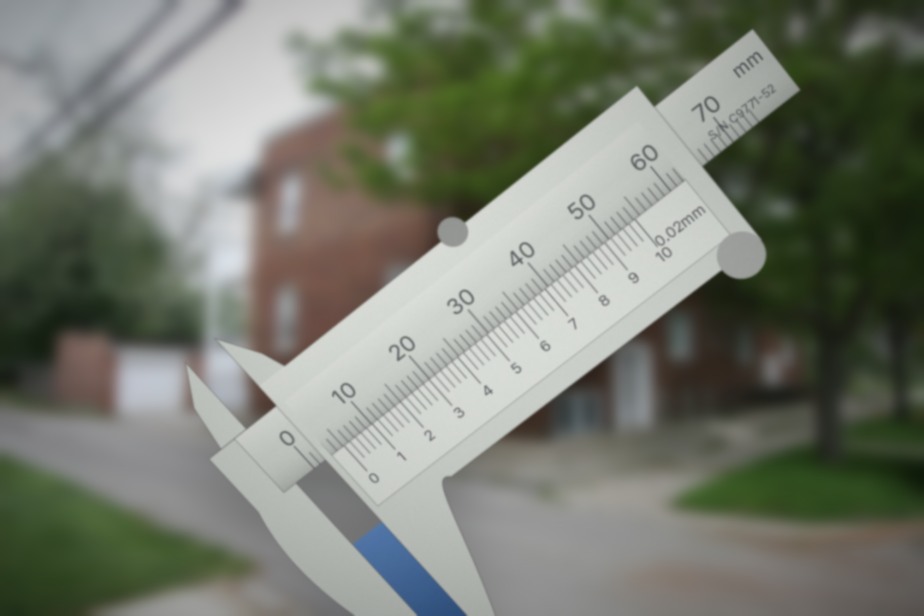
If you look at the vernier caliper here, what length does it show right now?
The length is 5.2 mm
